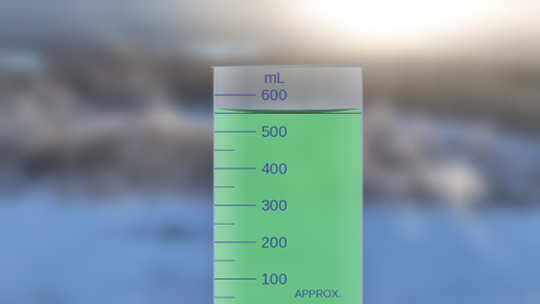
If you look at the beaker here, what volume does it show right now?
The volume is 550 mL
